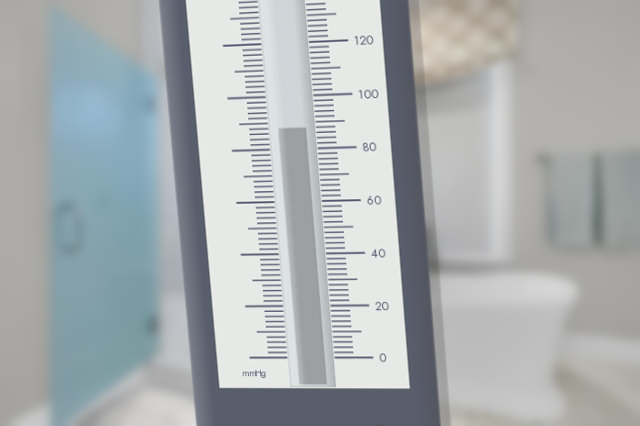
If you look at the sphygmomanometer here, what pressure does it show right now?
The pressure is 88 mmHg
